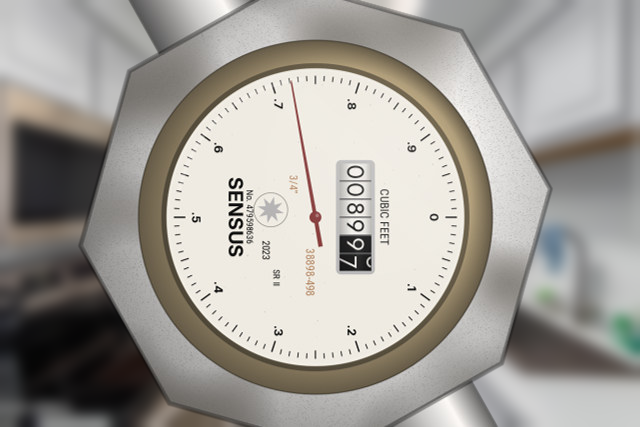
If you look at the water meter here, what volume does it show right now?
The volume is 8996.72 ft³
